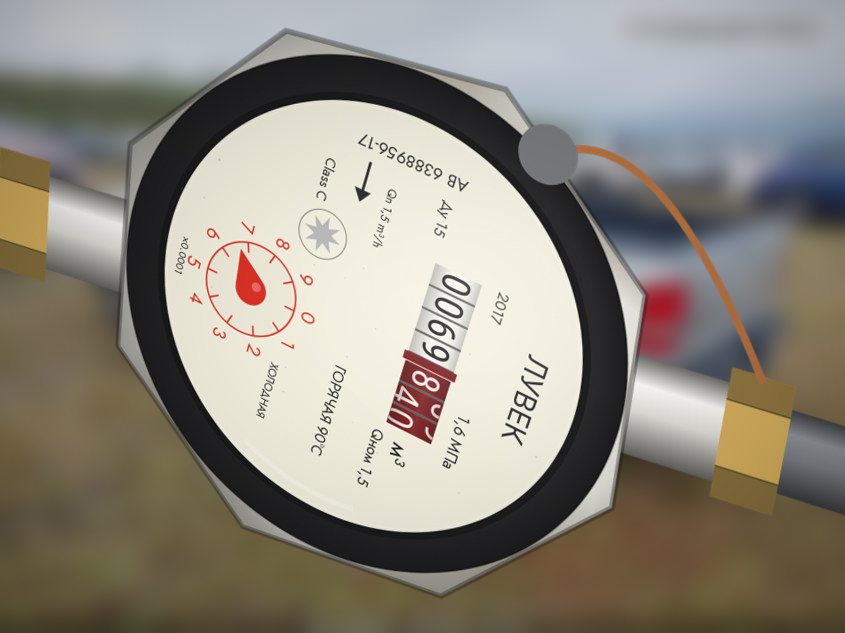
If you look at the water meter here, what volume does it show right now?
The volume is 69.8396 m³
